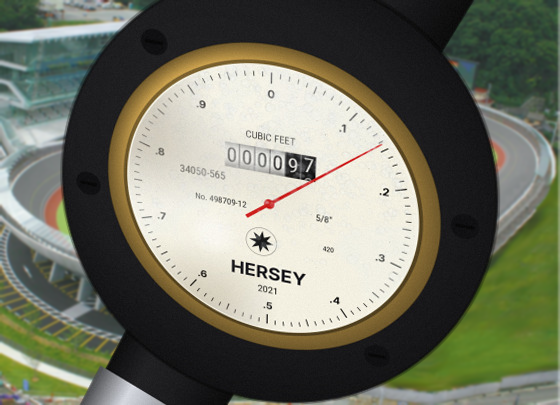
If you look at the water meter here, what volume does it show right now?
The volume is 97.14 ft³
